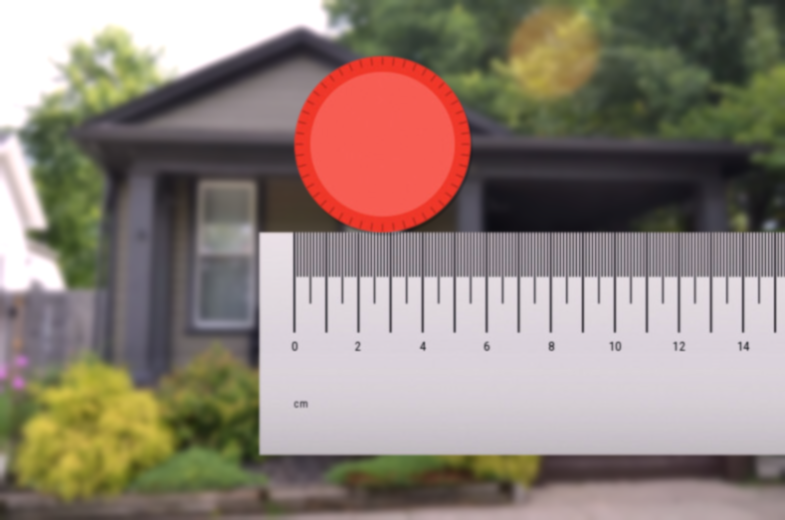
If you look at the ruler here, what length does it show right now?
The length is 5.5 cm
